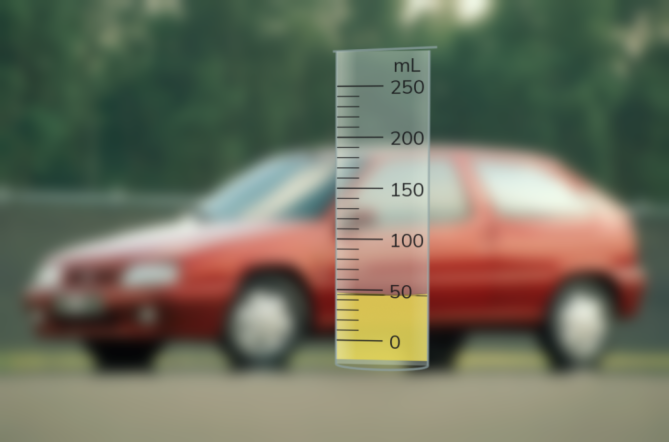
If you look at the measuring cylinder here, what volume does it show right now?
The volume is 45 mL
